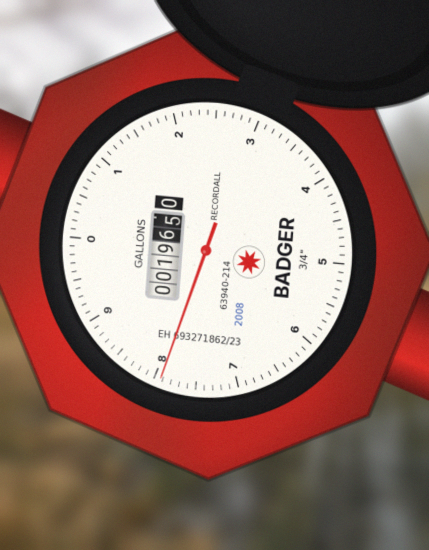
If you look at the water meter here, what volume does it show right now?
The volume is 19647.9 gal
